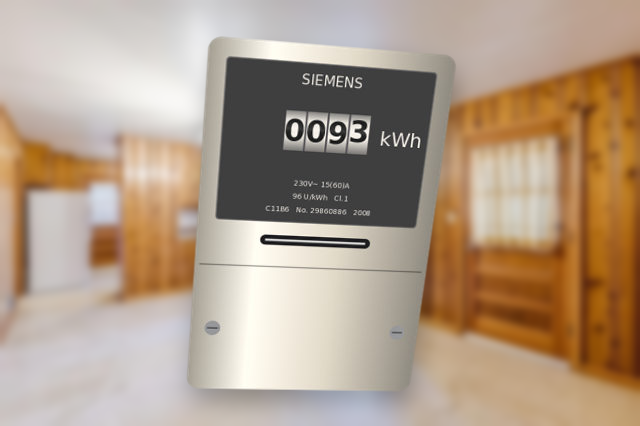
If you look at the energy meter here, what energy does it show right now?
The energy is 93 kWh
